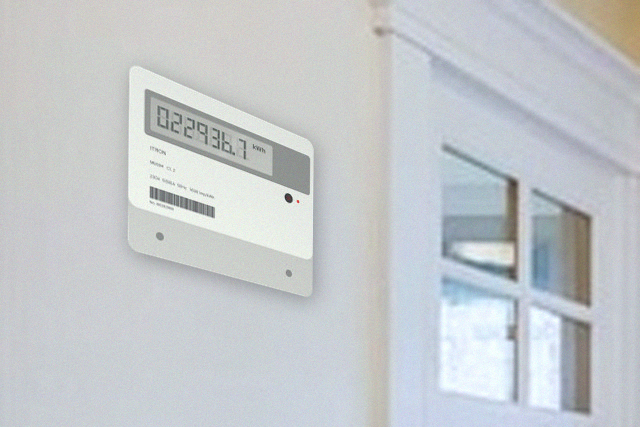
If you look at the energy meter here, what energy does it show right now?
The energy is 22936.7 kWh
